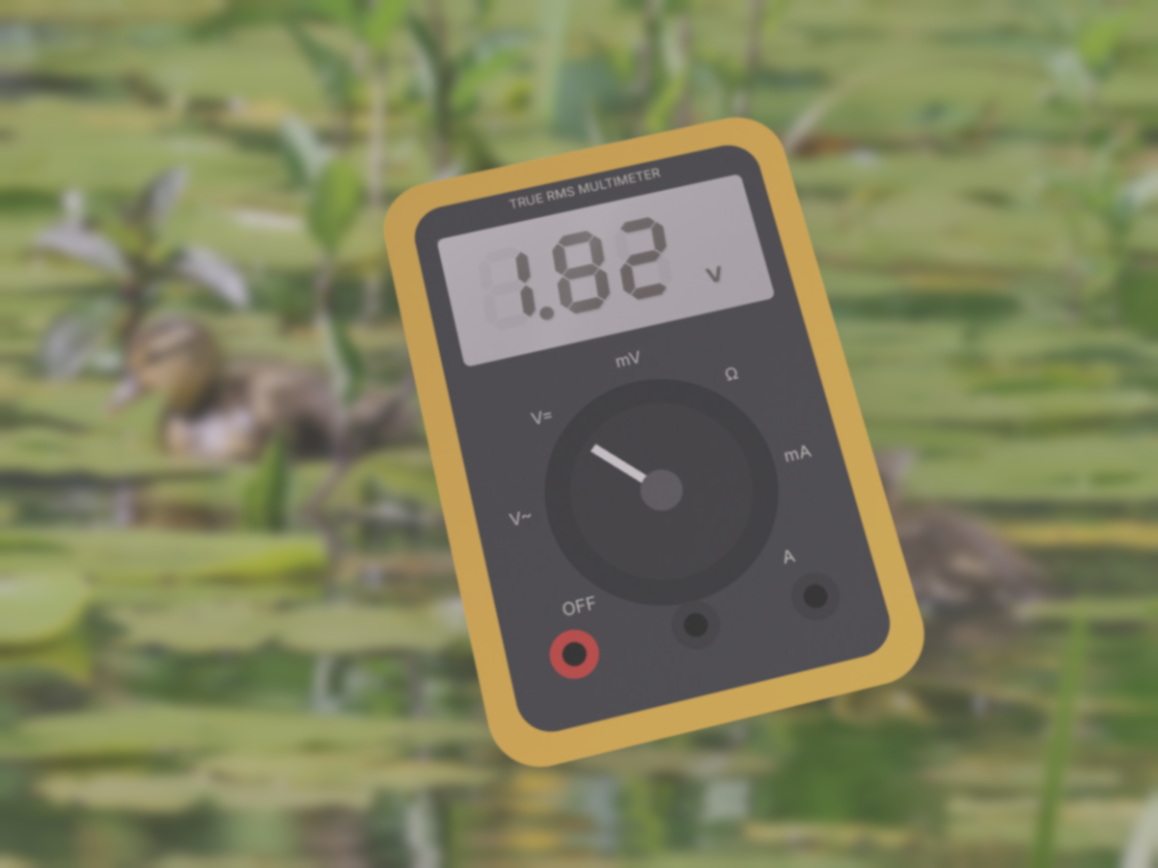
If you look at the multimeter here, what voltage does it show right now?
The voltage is 1.82 V
